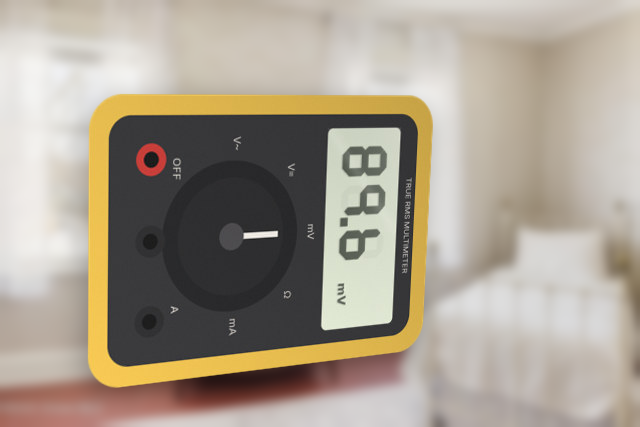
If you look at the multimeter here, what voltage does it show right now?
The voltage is 89.6 mV
